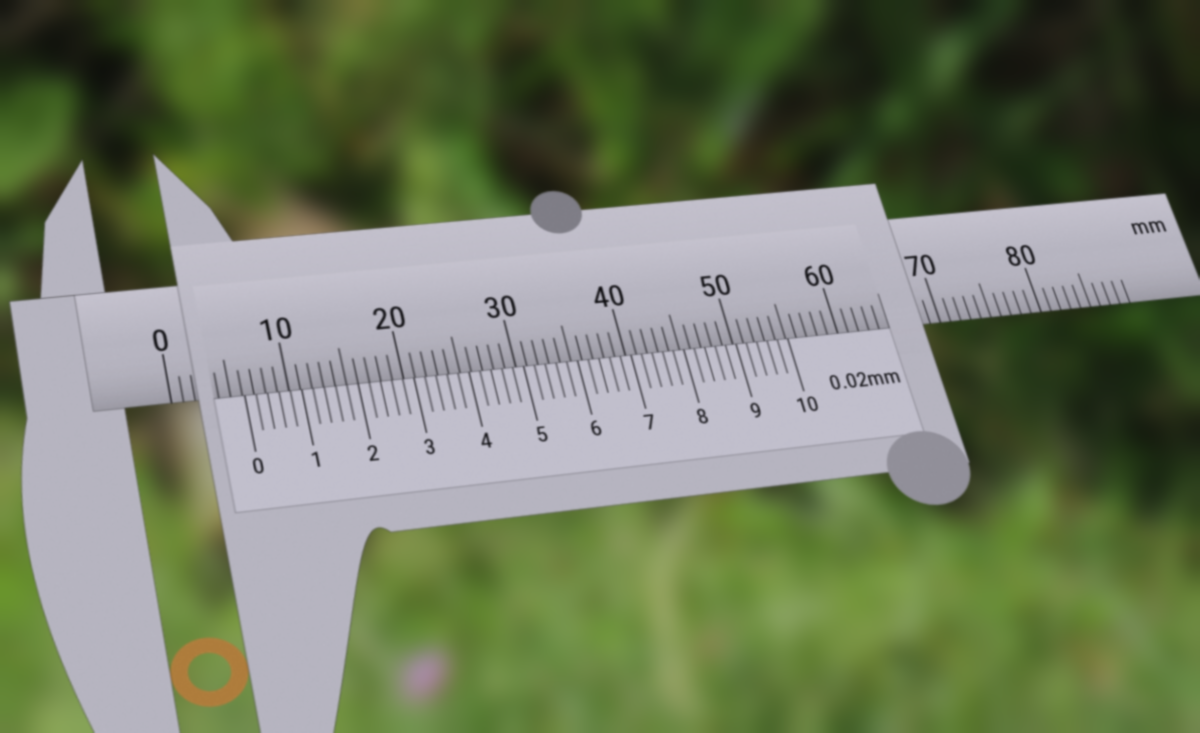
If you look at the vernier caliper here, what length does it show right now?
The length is 6.2 mm
